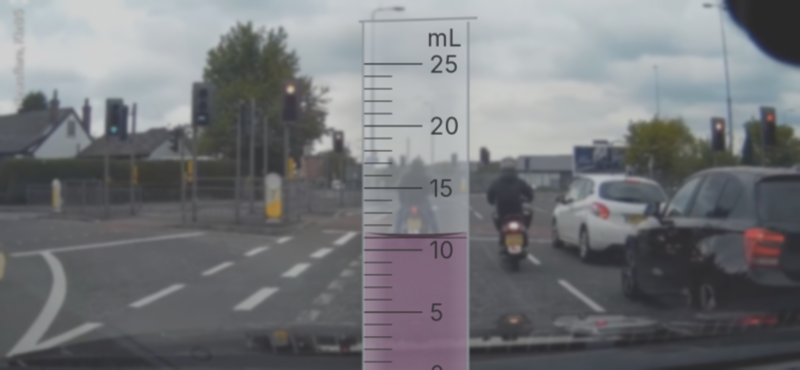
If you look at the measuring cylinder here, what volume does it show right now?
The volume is 11 mL
